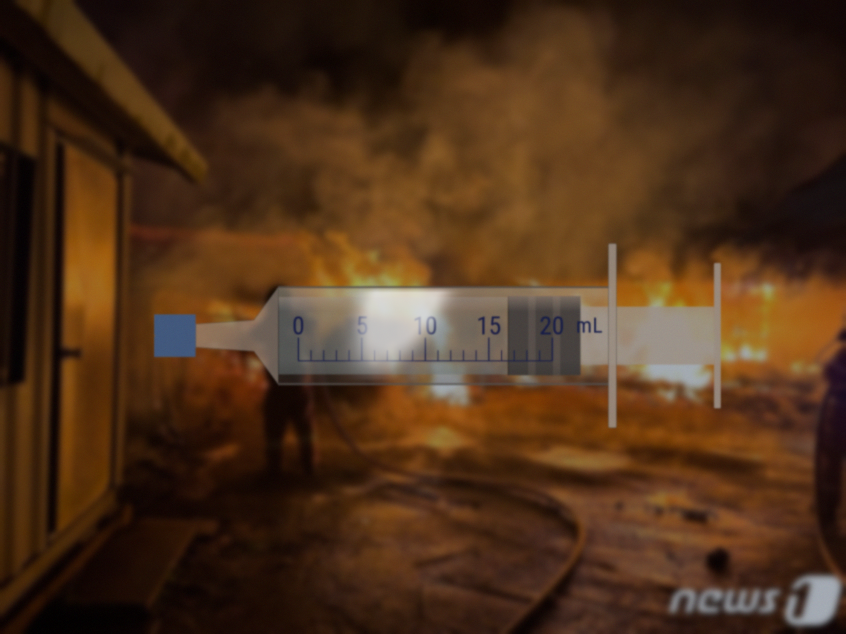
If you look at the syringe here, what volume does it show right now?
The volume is 16.5 mL
